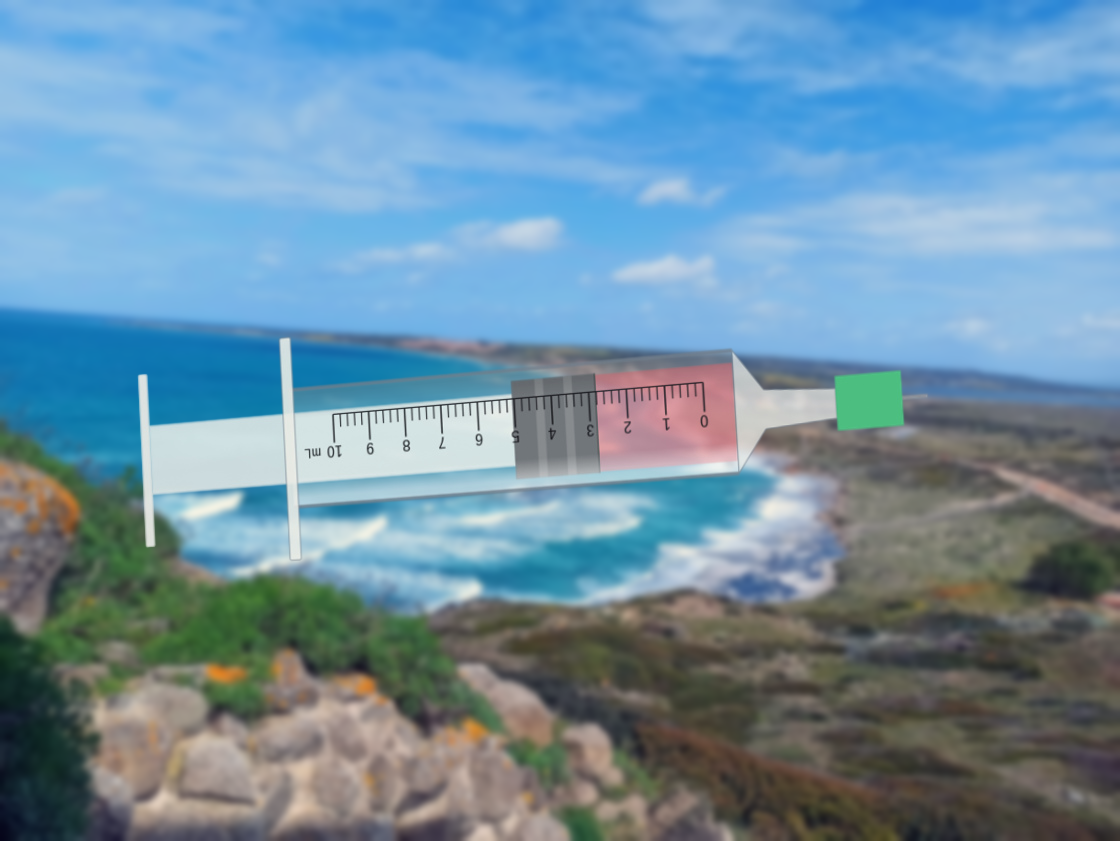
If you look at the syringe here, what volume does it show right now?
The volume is 2.8 mL
